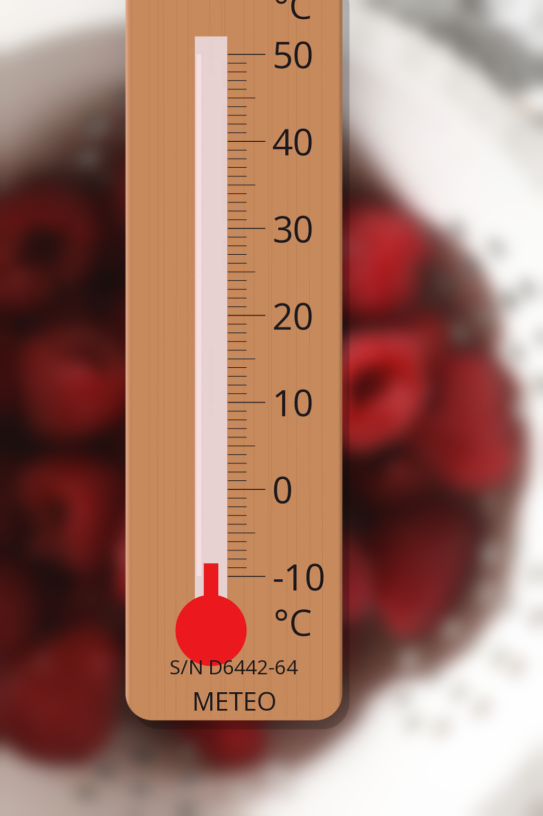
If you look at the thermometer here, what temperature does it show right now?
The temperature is -8.5 °C
